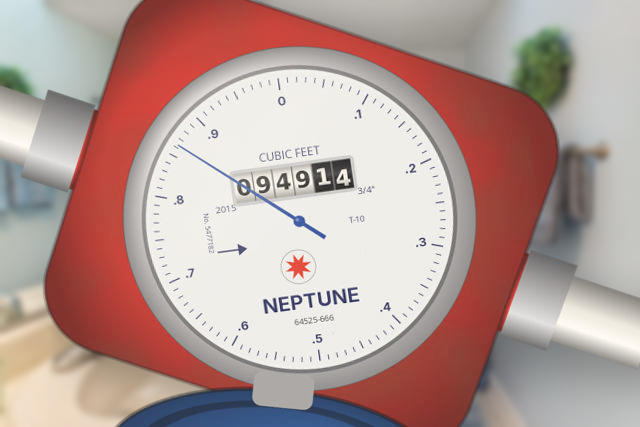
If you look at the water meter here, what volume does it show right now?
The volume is 94913.86 ft³
